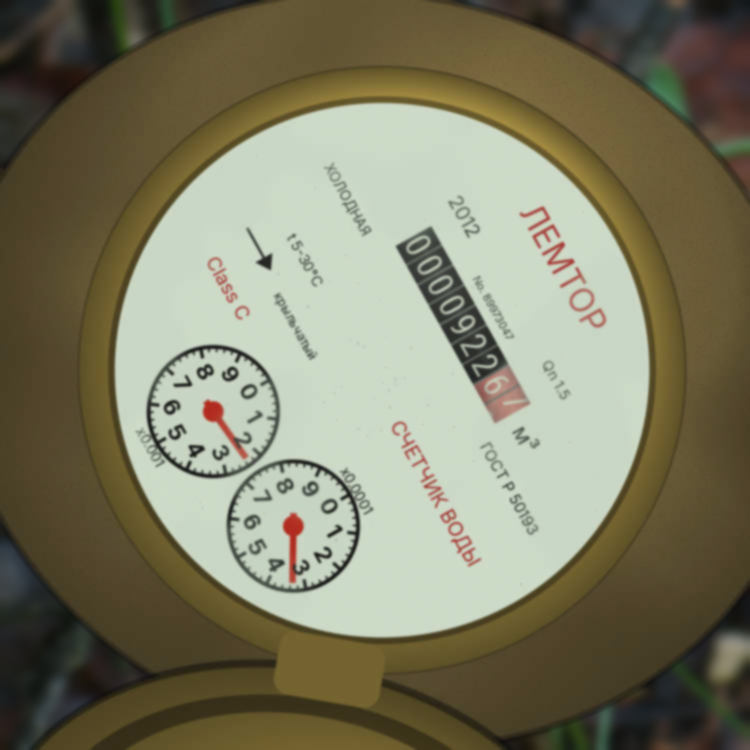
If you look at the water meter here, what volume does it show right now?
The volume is 922.6723 m³
